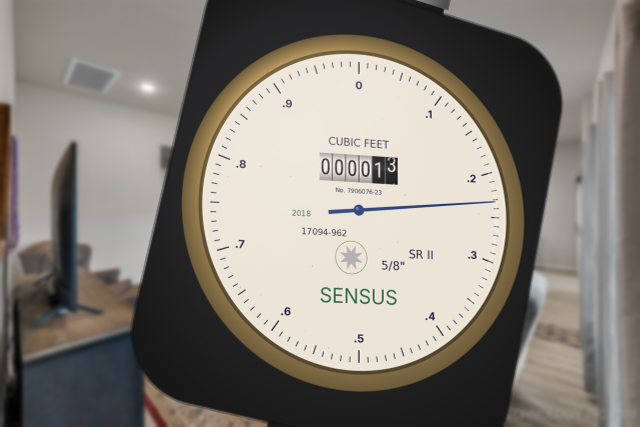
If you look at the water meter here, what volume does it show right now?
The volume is 13.23 ft³
